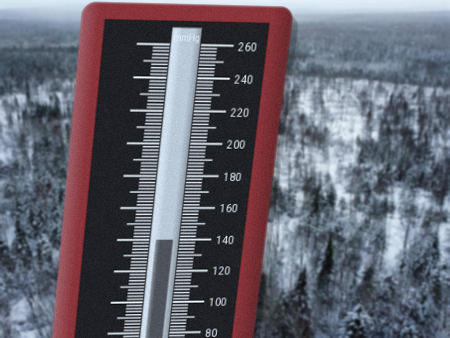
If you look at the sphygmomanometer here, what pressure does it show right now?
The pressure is 140 mmHg
